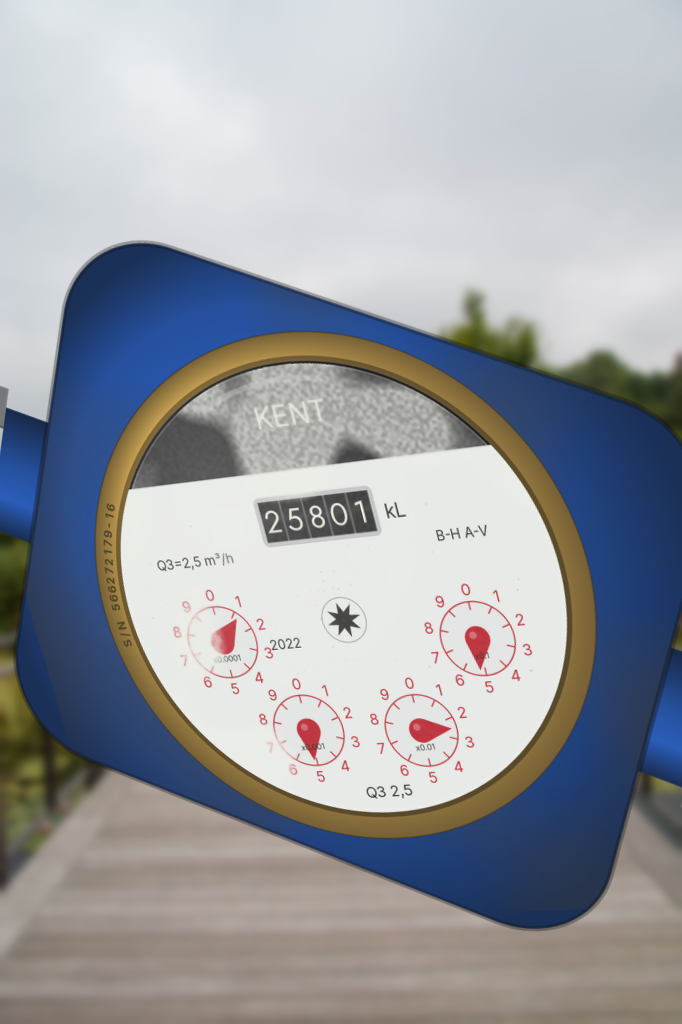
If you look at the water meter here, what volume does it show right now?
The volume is 25801.5251 kL
